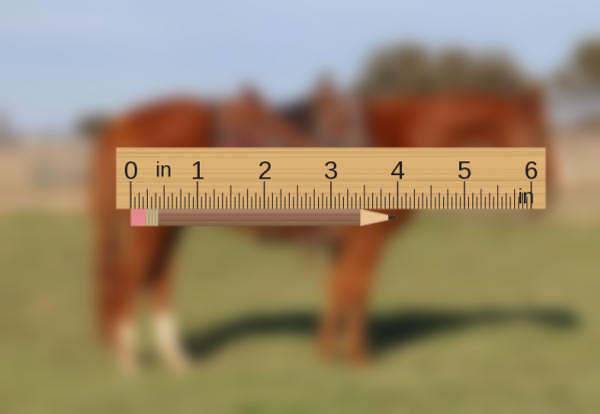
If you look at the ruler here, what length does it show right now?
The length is 4 in
